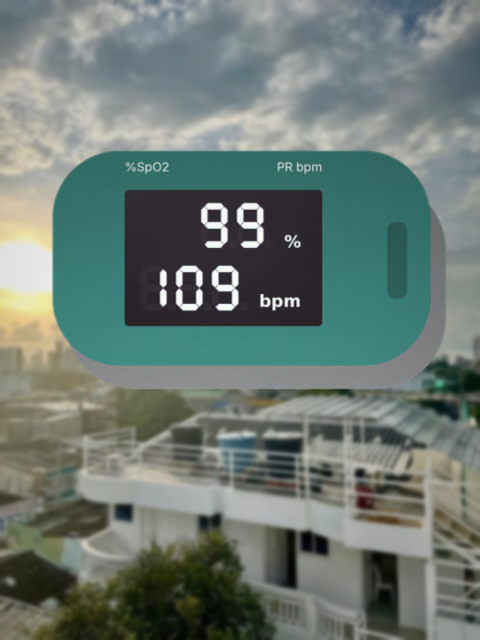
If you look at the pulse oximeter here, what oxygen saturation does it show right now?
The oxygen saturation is 99 %
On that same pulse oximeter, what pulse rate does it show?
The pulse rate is 109 bpm
